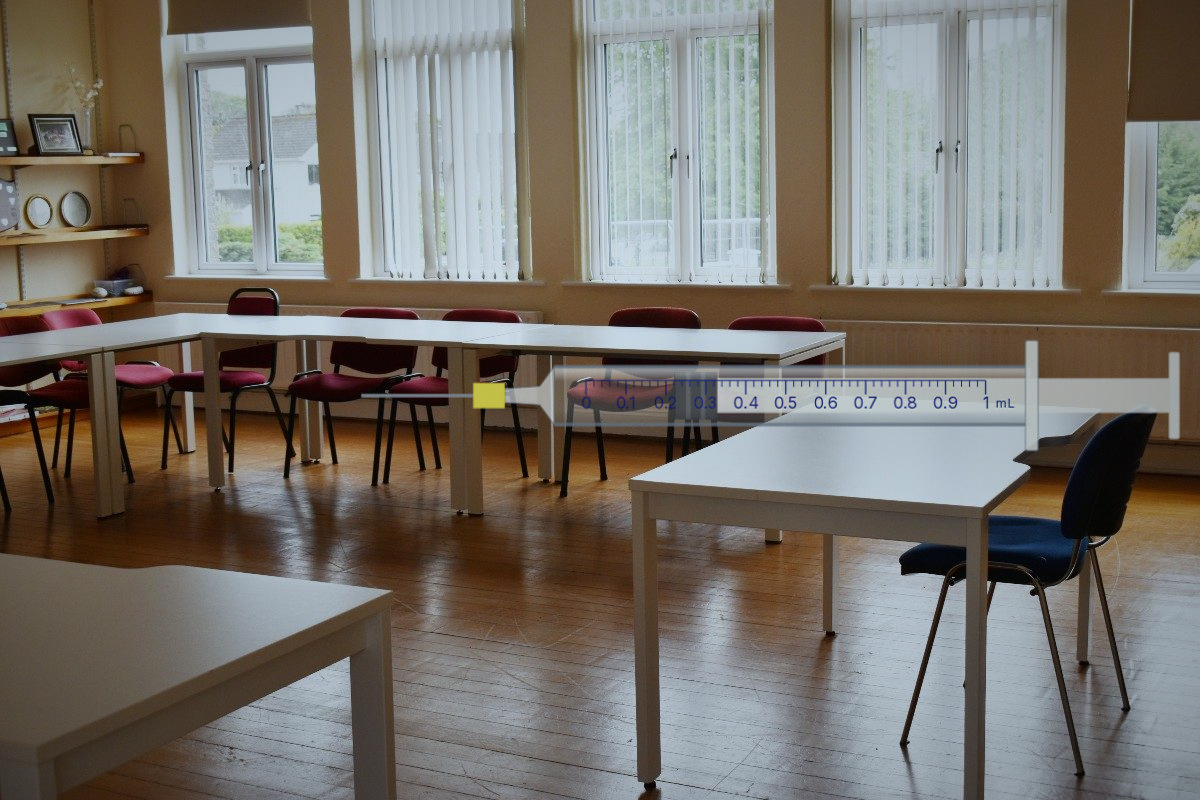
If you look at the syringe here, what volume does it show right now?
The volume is 0.22 mL
